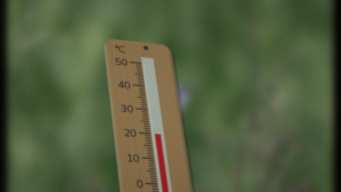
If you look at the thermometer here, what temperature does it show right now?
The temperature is 20 °C
